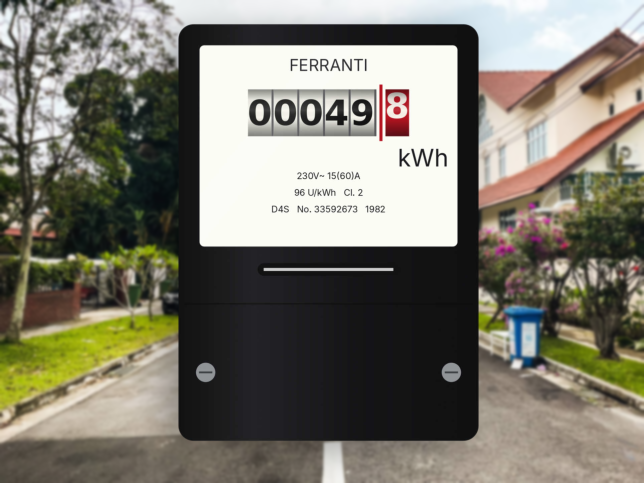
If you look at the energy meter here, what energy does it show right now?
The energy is 49.8 kWh
